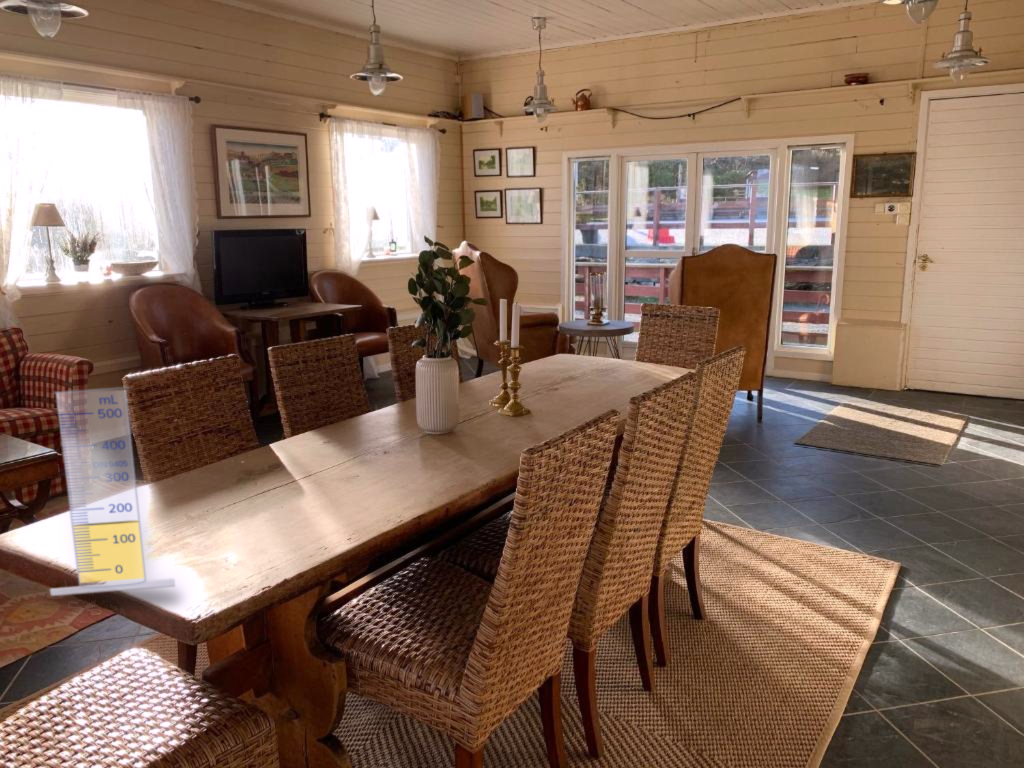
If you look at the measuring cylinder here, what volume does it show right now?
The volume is 150 mL
